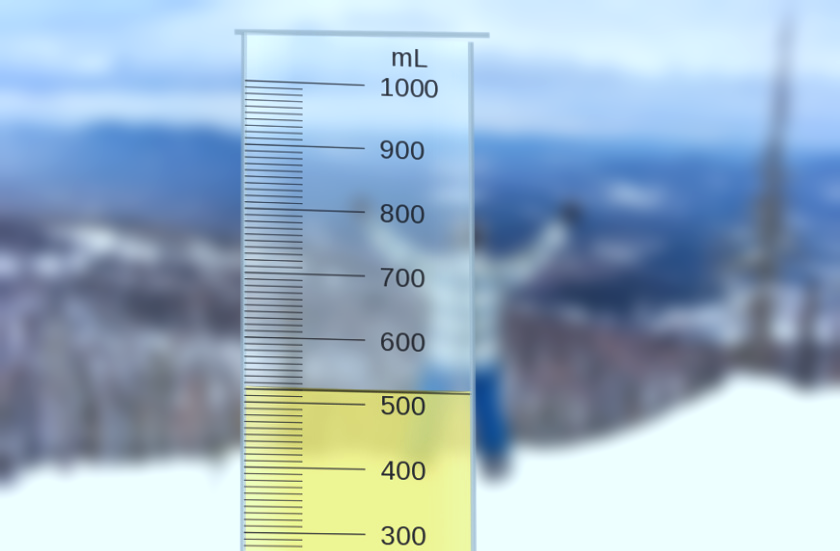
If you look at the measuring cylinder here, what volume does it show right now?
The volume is 520 mL
